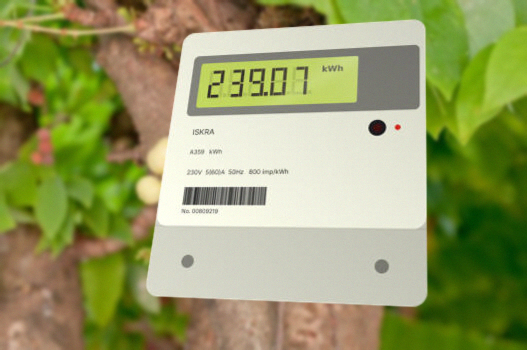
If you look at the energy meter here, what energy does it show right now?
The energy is 239.07 kWh
